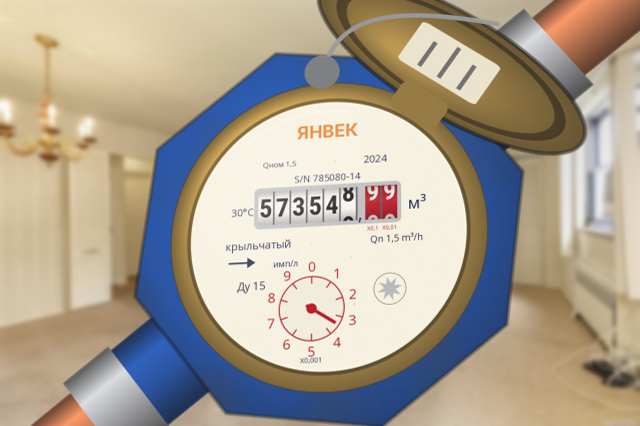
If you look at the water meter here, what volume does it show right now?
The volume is 573548.993 m³
